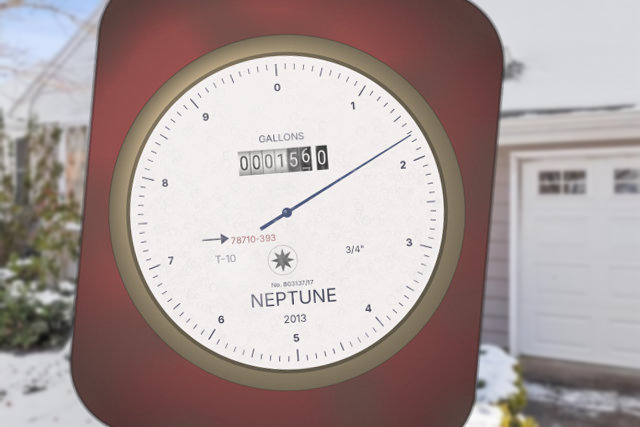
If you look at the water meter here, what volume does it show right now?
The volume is 1561.7 gal
